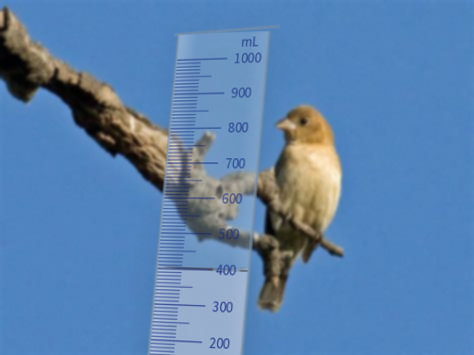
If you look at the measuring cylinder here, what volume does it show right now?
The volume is 400 mL
